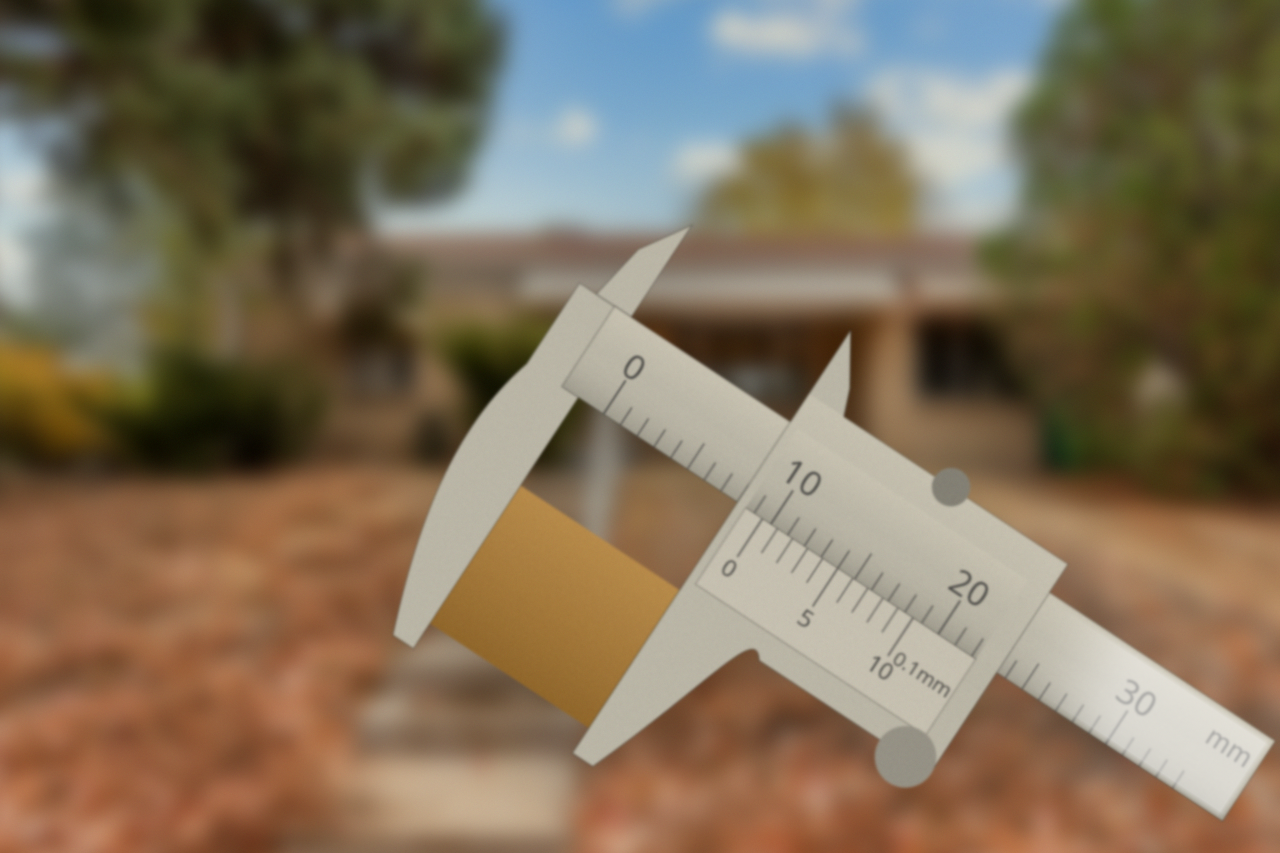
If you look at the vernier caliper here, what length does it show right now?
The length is 9.5 mm
